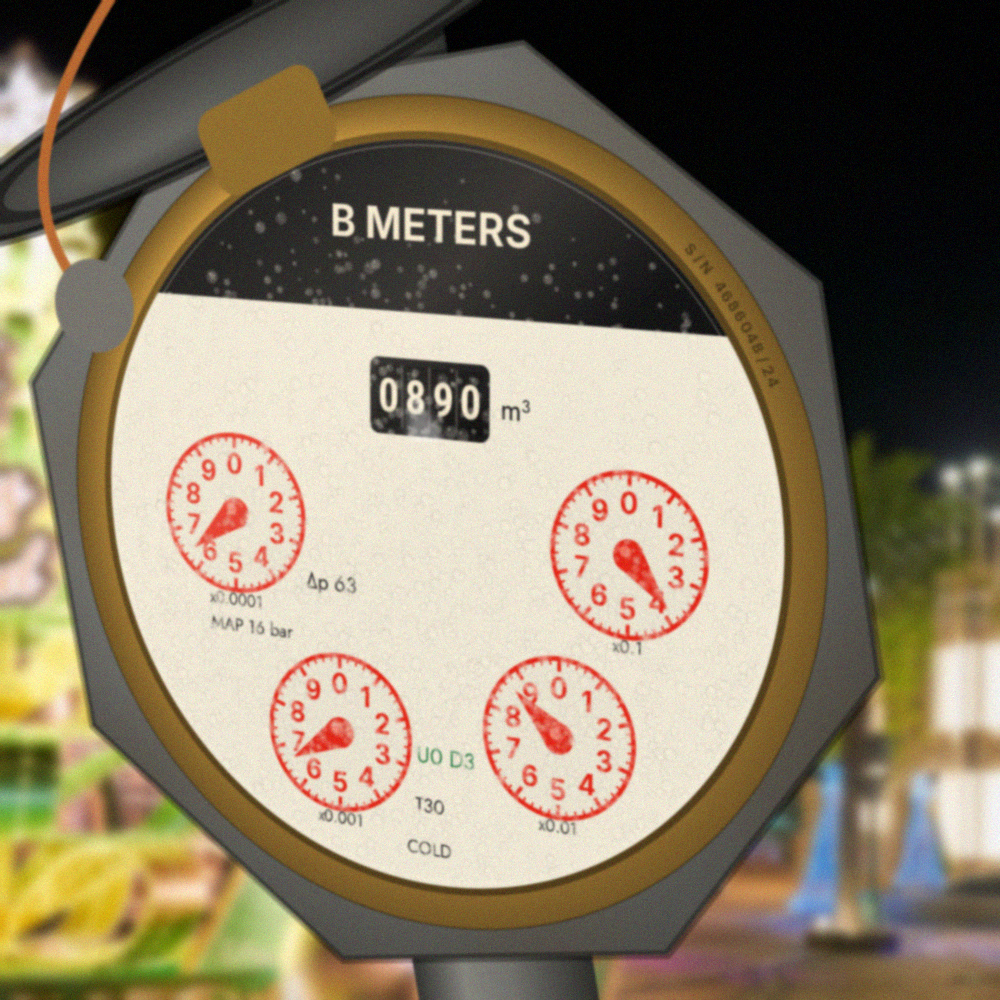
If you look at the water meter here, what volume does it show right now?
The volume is 890.3866 m³
